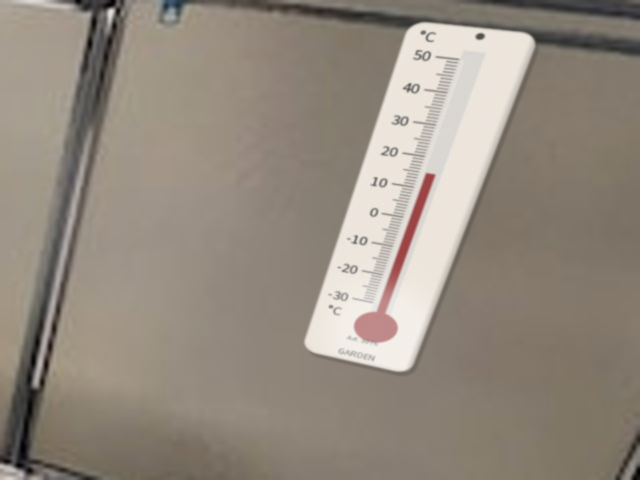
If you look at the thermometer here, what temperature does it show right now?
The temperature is 15 °C
